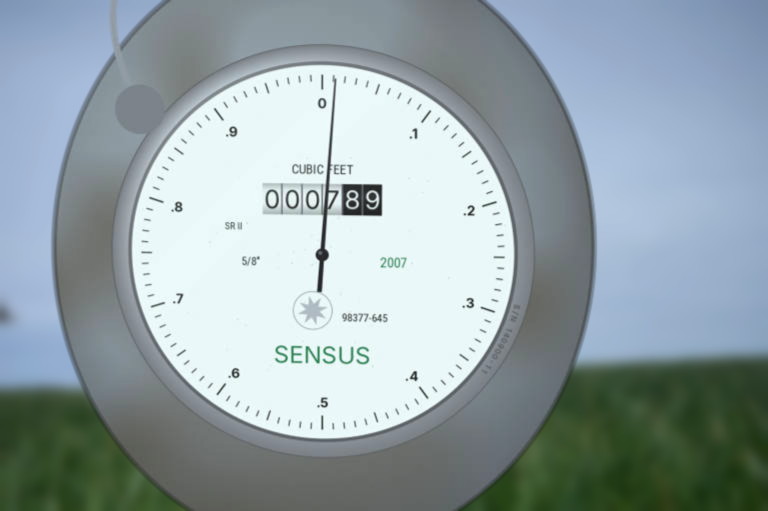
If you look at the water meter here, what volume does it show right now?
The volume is 789.01 ft³
